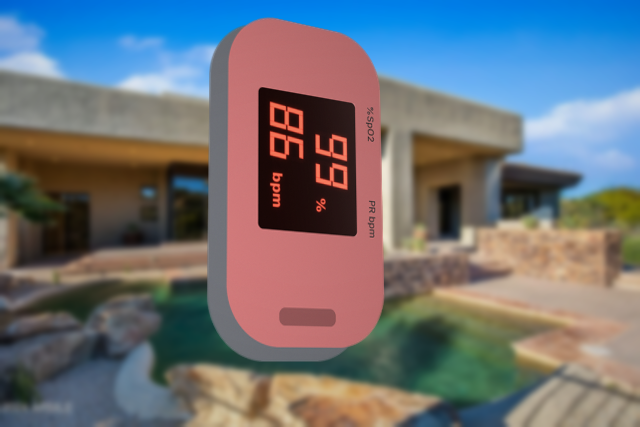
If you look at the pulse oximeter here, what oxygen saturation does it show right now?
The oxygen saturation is 99 %
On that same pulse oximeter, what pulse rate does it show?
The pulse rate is 86 bpm
